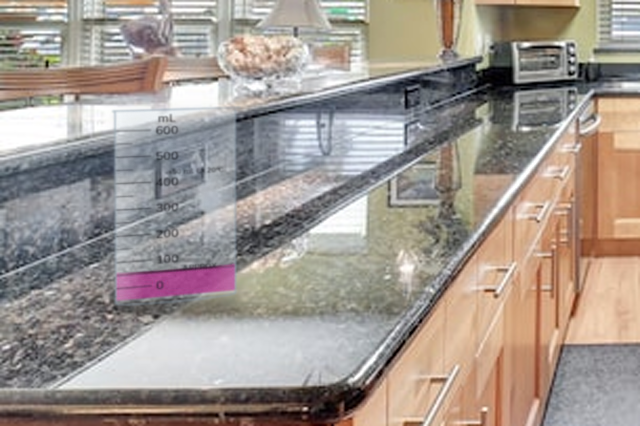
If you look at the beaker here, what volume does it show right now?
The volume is 50 mL
